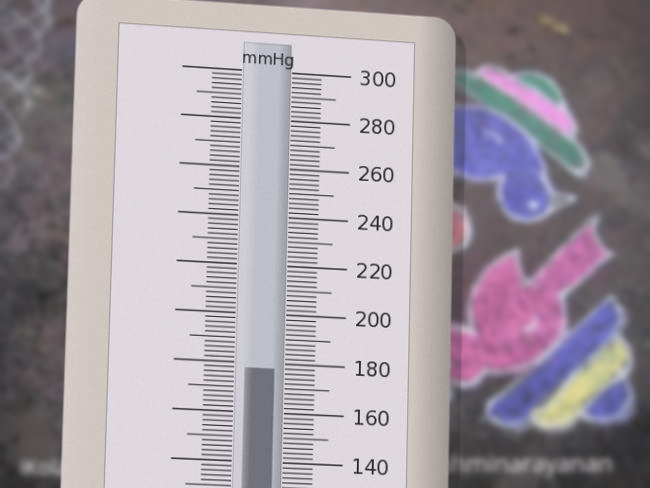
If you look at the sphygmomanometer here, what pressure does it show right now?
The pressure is 178 mmHg
